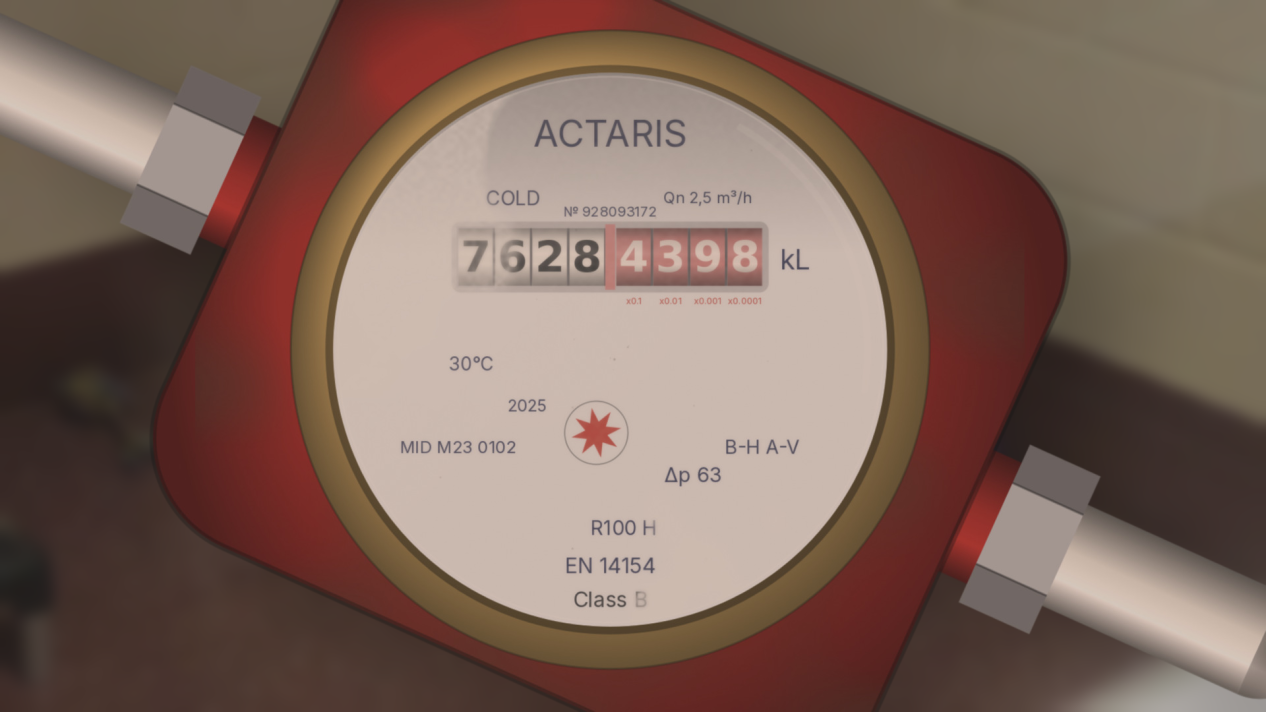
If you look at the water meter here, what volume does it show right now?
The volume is 7628.4398 kL
